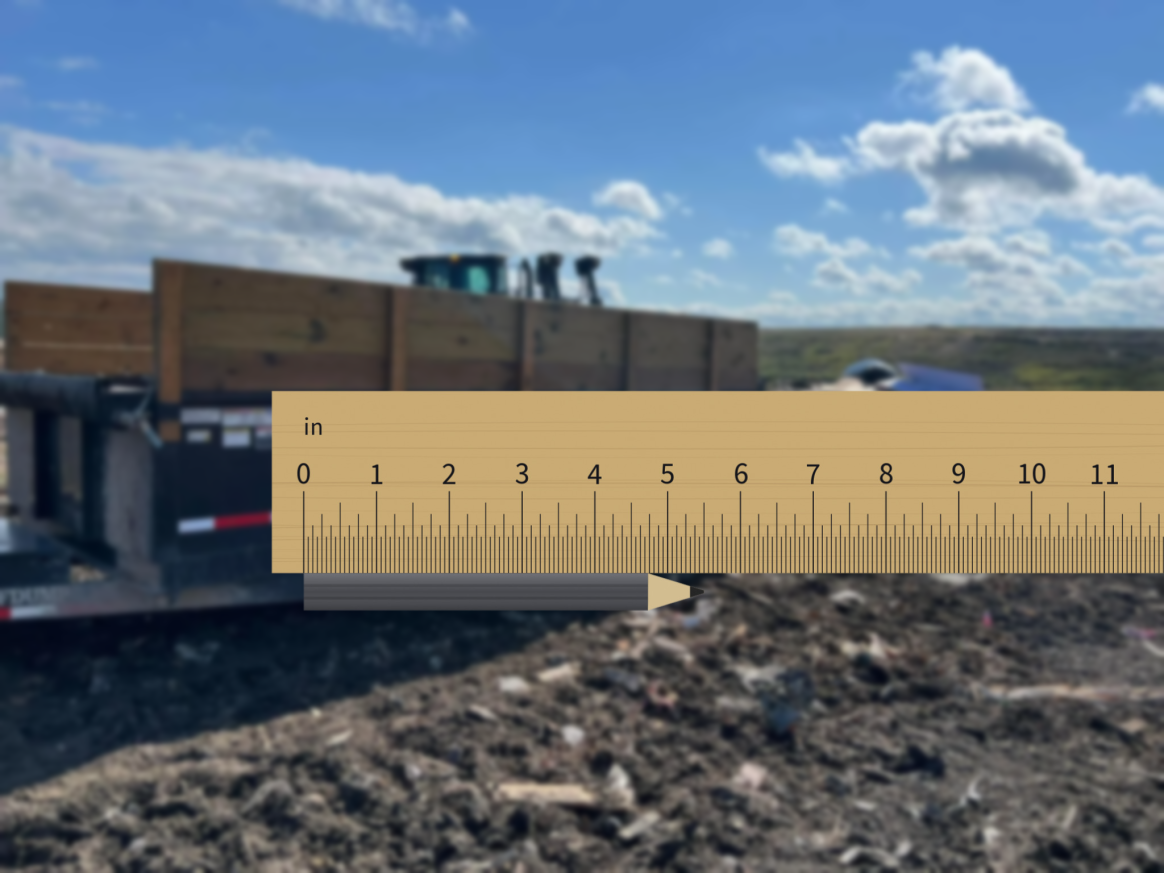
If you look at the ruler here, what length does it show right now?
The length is 5.5 in
